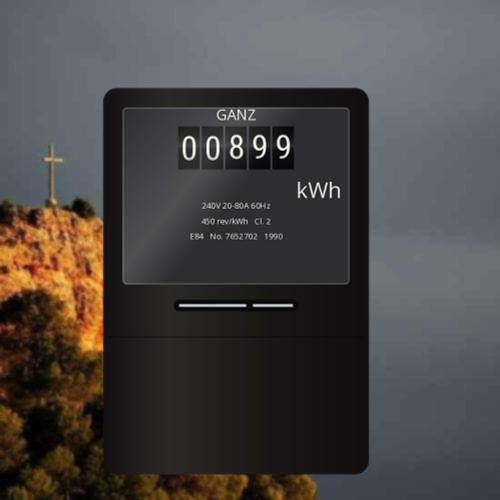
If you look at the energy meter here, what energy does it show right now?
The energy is 899 kWh
